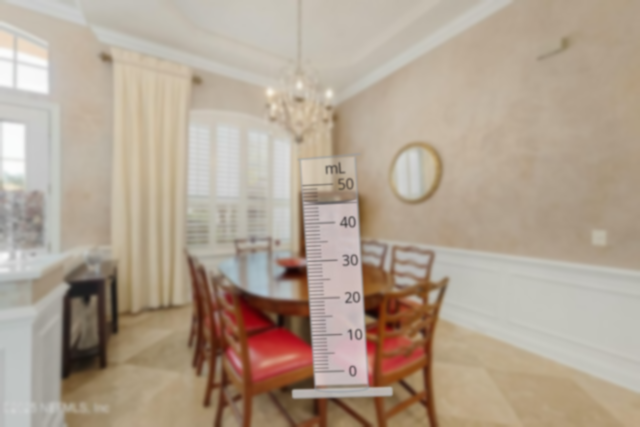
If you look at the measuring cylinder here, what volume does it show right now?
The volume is 45 mL
